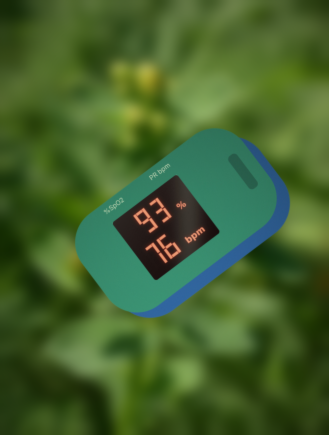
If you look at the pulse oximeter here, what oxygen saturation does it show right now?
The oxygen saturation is 93 %
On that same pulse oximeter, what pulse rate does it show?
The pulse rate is 76 bpm
